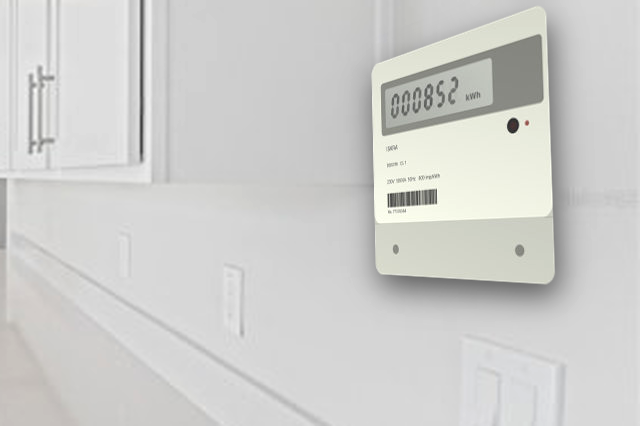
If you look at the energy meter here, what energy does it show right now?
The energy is 852 kWh
